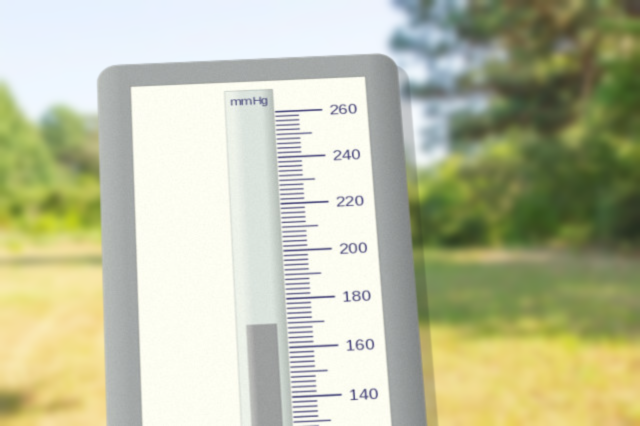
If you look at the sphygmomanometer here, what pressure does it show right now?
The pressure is 170 mmHg
